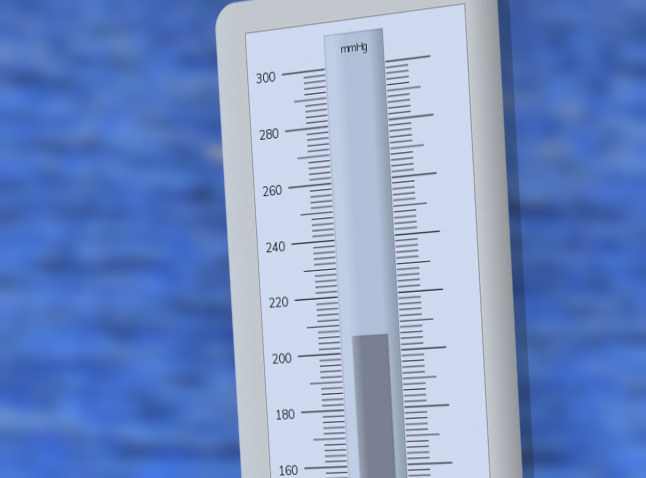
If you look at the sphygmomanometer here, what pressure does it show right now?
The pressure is 206 mmHg
